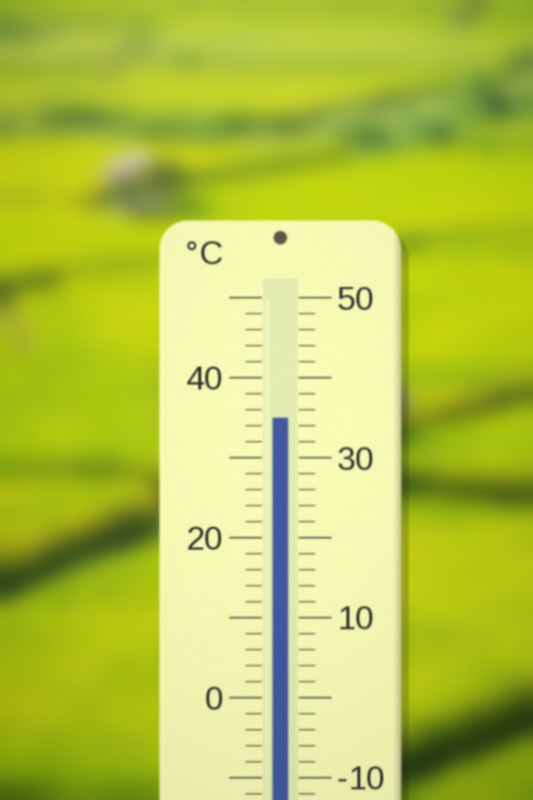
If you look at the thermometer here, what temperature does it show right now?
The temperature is 35 °C
